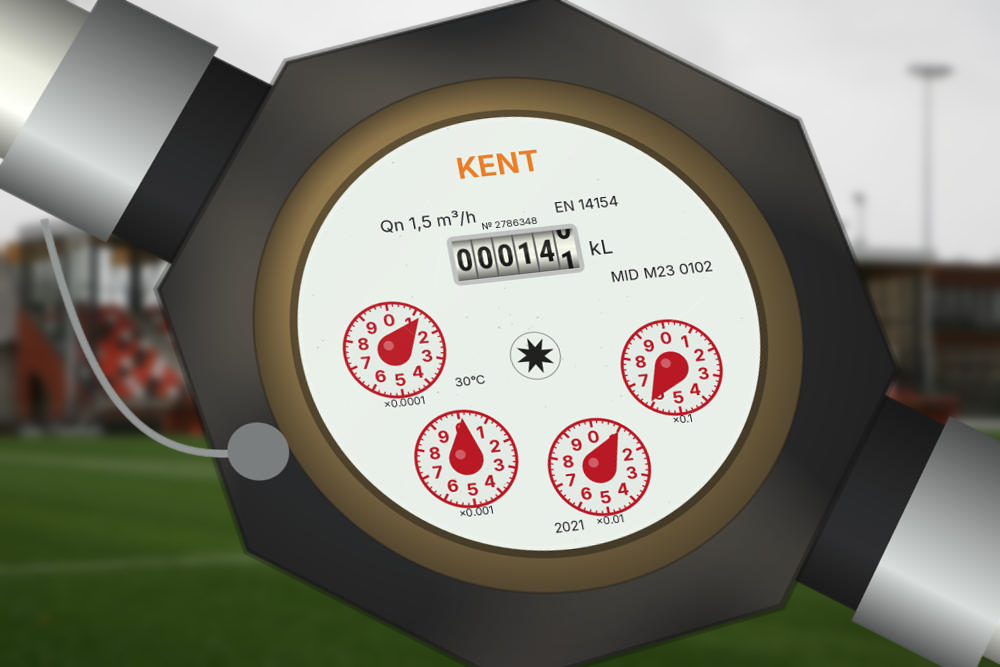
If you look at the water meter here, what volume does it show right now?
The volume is 140.6101 kL
